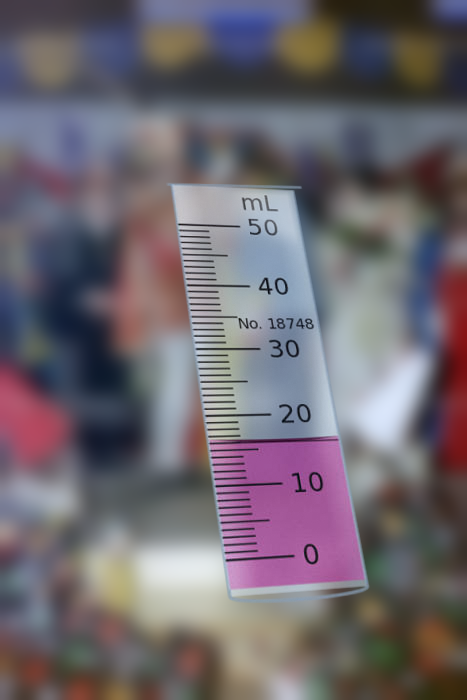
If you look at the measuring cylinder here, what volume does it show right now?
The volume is 16 mL
